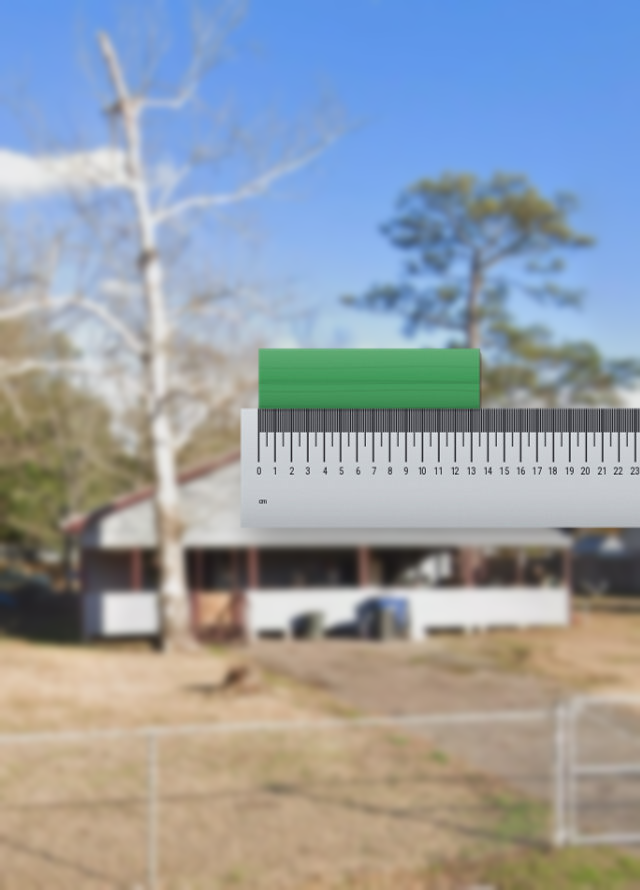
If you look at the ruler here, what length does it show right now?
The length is 13.5 cm
